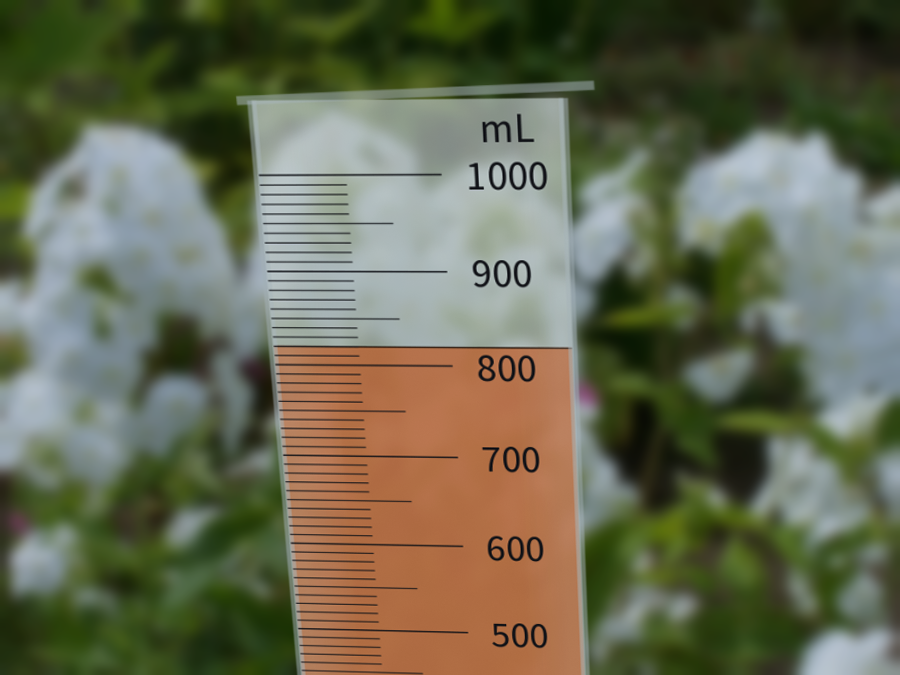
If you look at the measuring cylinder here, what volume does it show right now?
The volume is 820 mL
